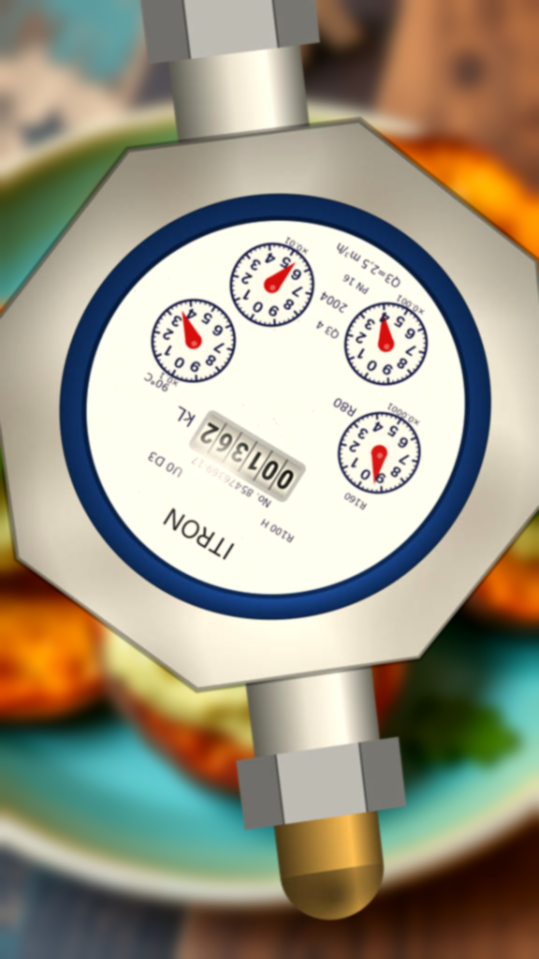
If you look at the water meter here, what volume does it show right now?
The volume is 1362.3539 kL
